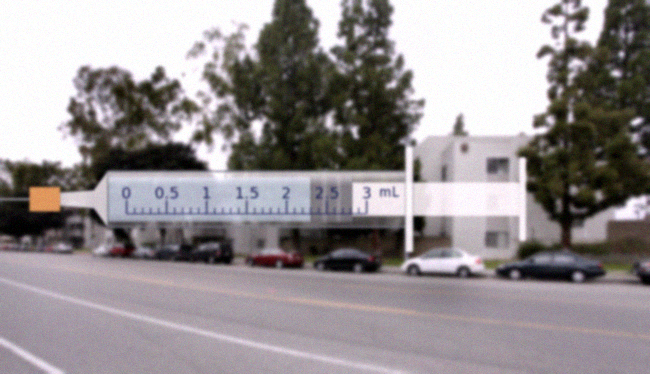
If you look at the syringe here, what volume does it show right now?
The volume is 2.3 mL
